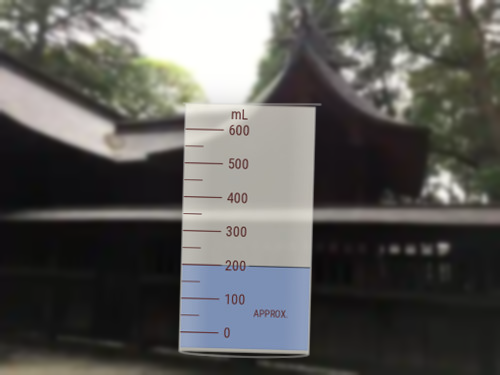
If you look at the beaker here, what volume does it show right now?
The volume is 200 mL
